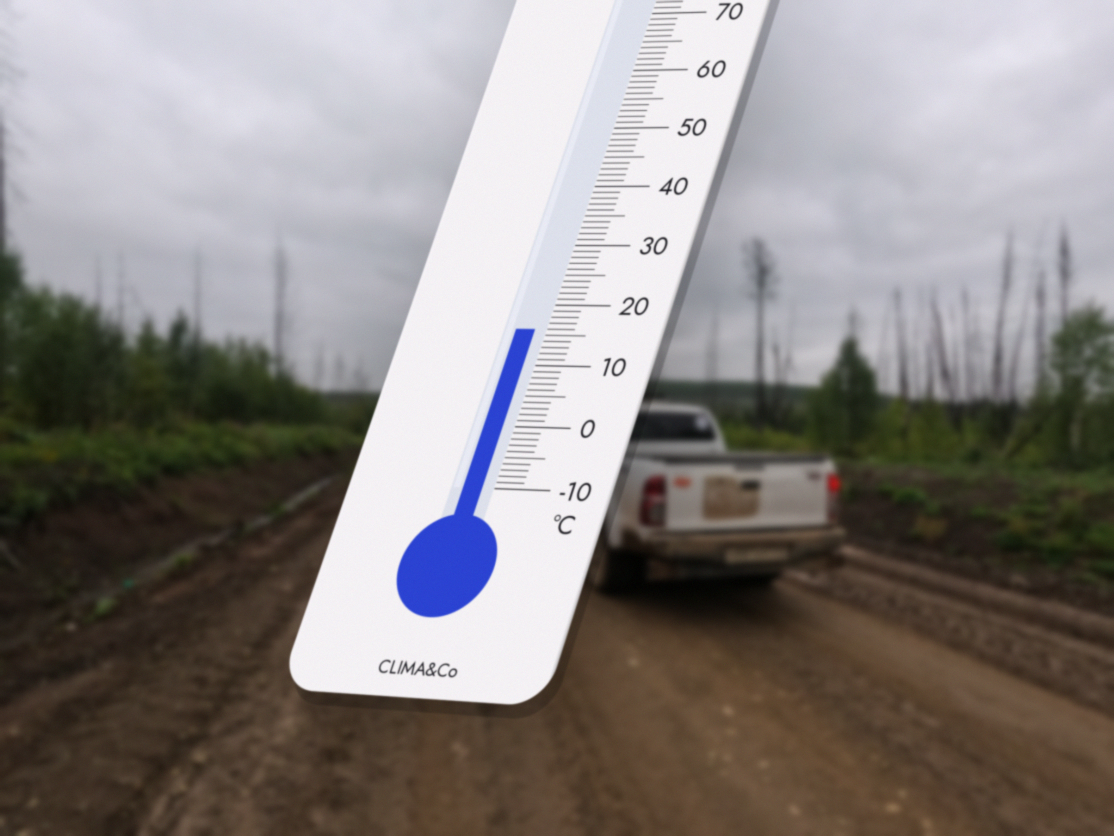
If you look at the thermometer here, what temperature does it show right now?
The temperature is 16 °C
